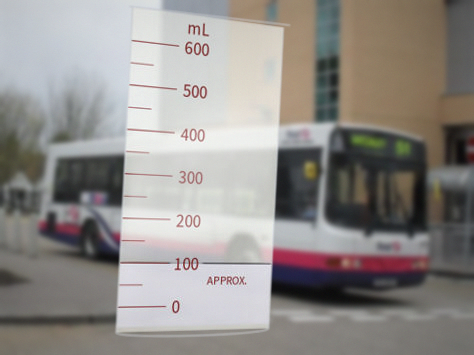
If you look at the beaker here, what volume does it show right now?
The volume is 100 mL
